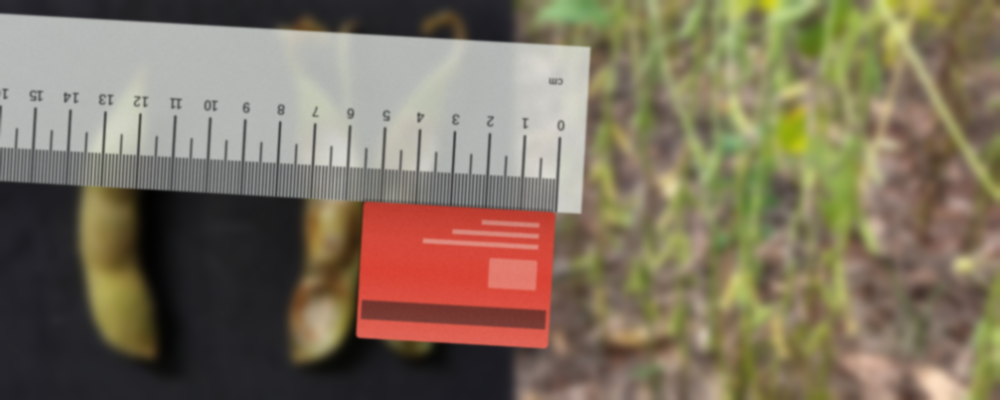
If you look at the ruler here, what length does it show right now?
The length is 5.5 cm
